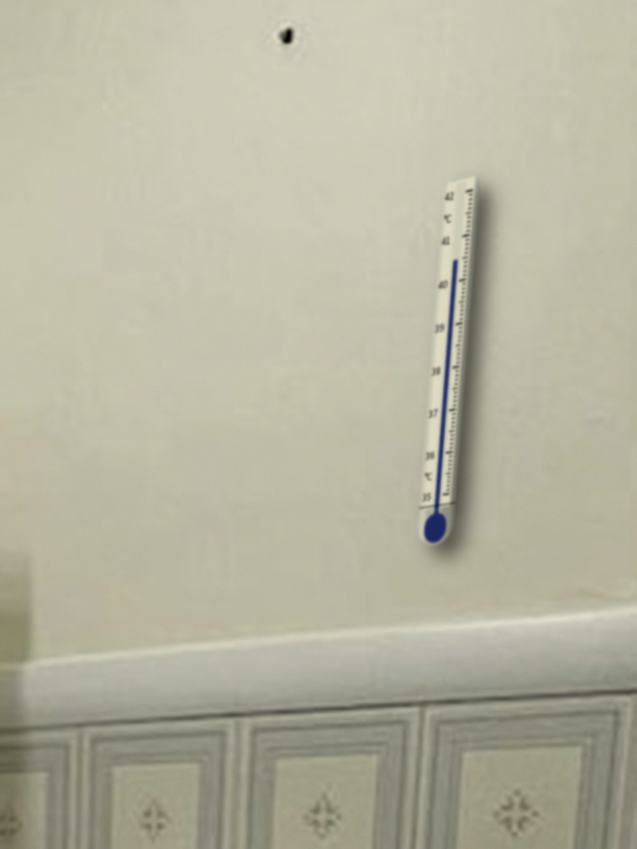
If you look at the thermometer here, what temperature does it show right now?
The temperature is 40.5 °C
